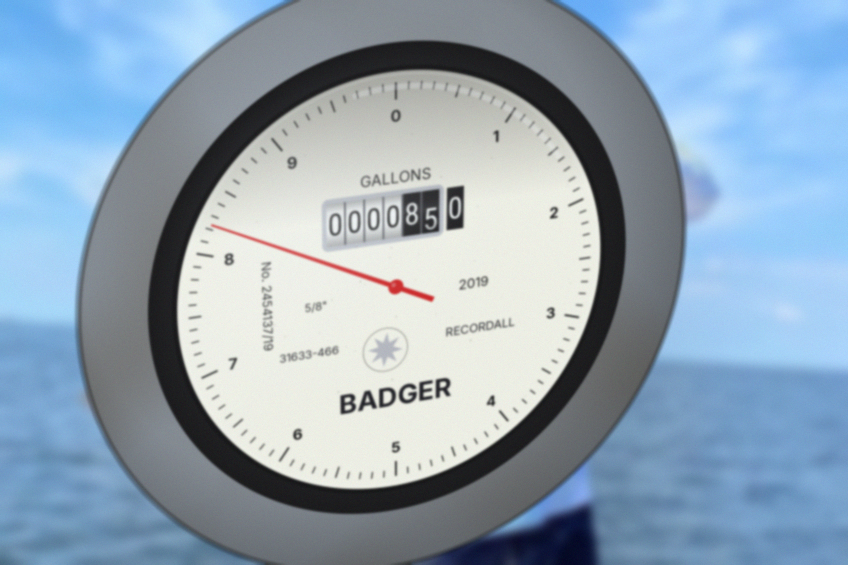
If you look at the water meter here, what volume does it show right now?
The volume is 848.2 gal
